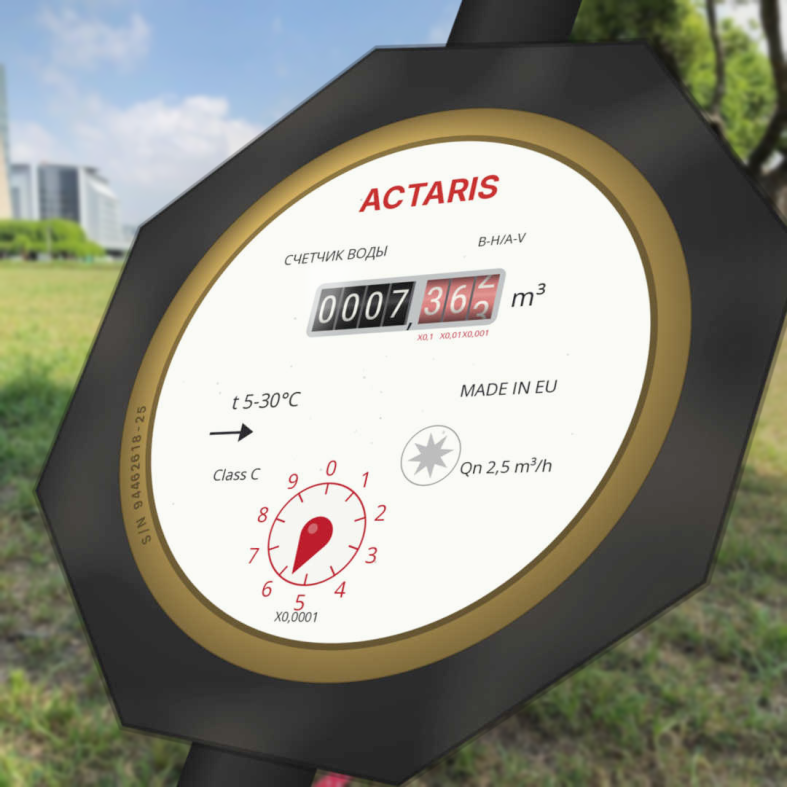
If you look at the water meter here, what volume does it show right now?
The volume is 7.3625 m³
